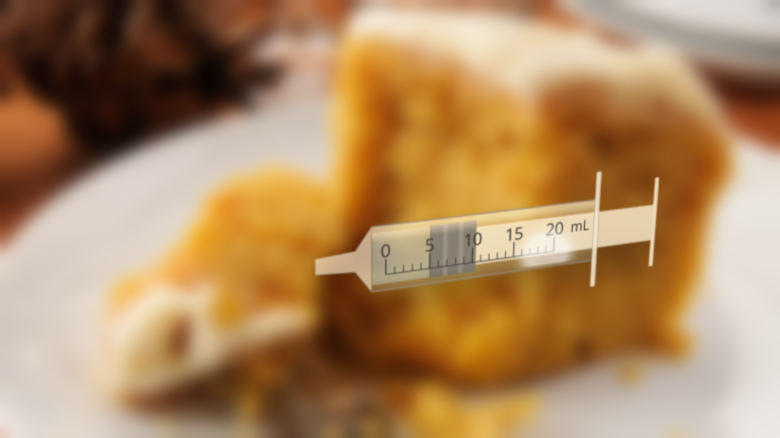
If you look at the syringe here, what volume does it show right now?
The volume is 5 mL
